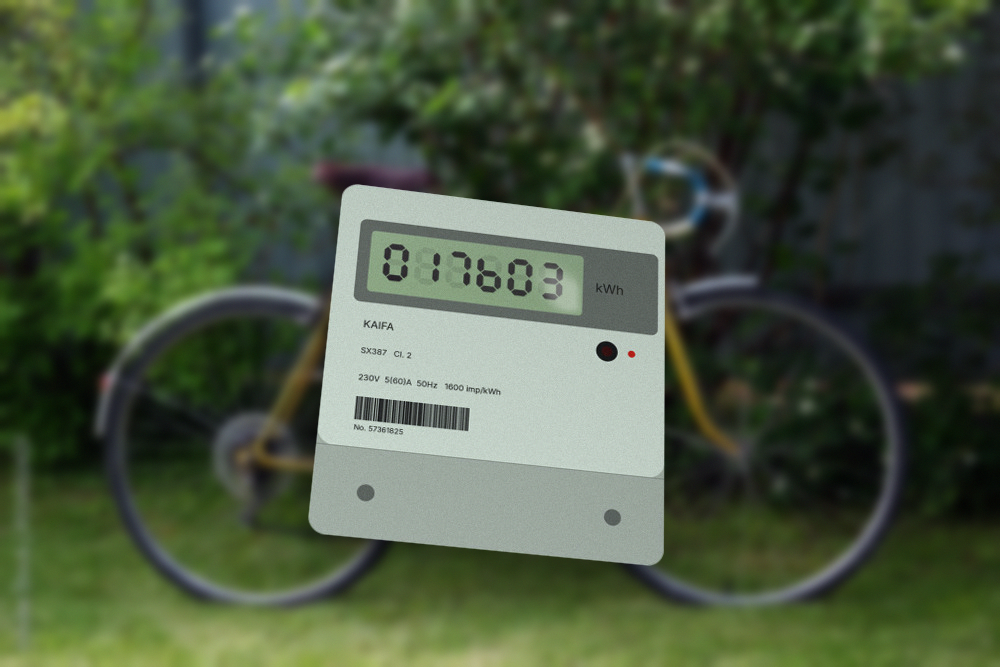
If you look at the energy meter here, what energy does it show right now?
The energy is 17603 kWh
